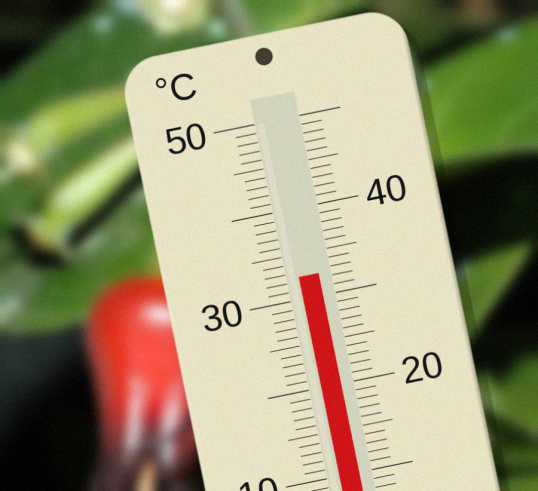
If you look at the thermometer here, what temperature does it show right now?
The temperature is 32.5 °C
